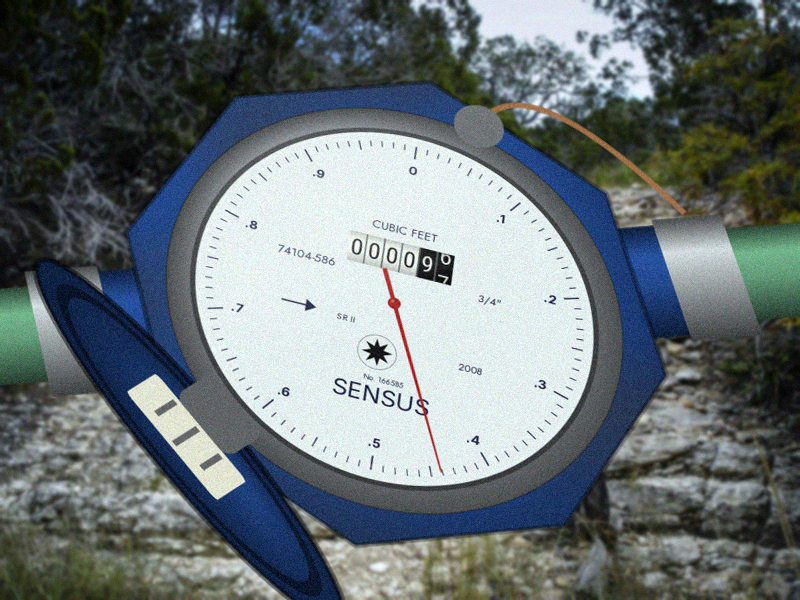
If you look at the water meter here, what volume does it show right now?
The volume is 96.44 ft³
